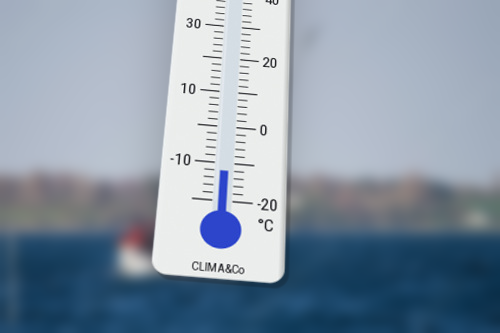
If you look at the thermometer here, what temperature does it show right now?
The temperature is -12 °C
